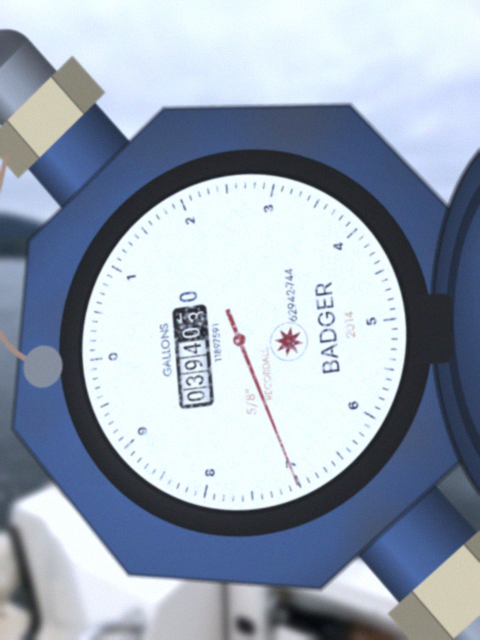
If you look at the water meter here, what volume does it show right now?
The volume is 394027.0 gal
